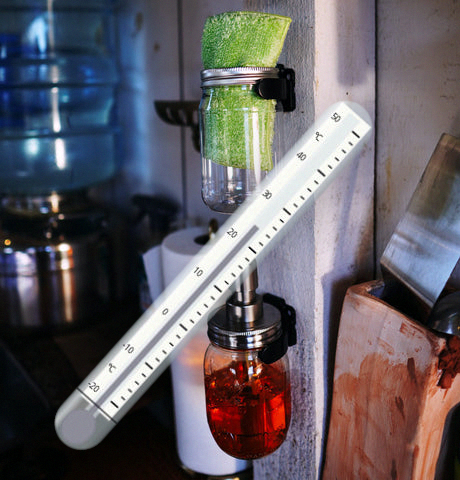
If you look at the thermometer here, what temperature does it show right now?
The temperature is 24 °C
